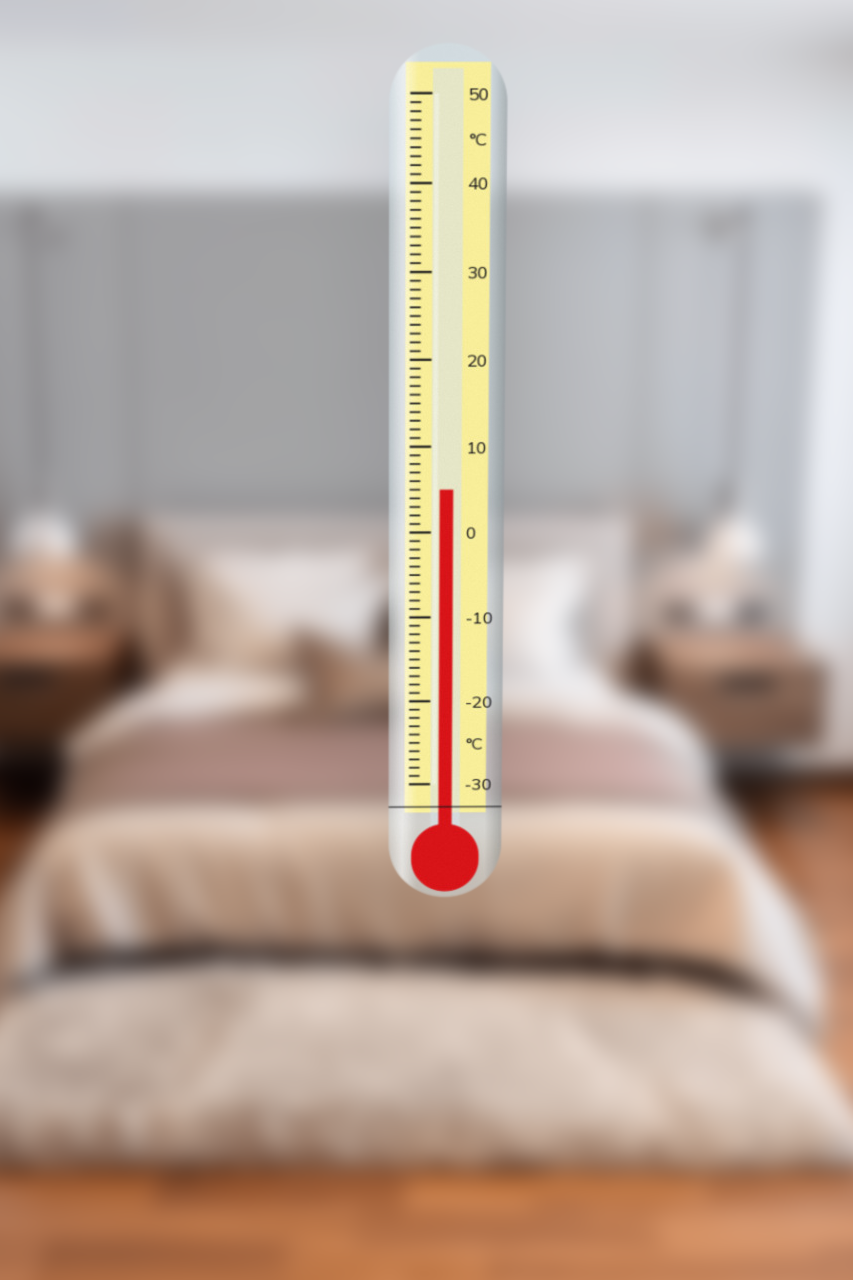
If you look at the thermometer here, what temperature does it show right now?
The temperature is 5 °C
